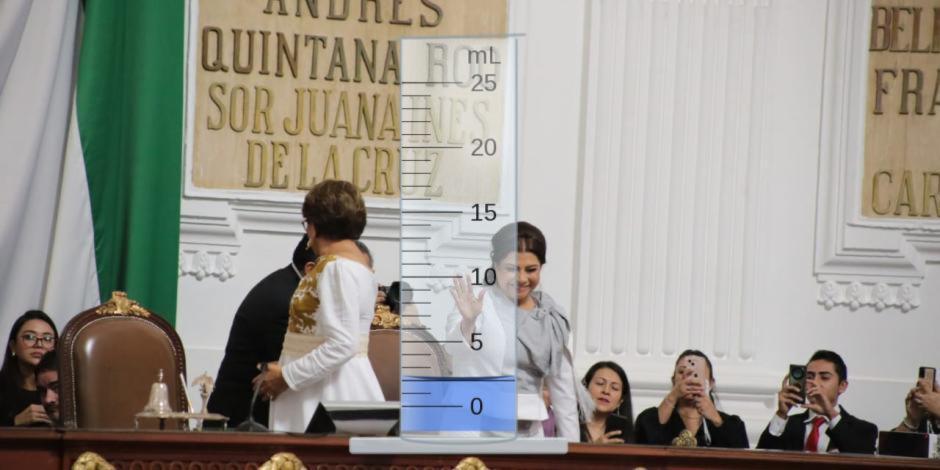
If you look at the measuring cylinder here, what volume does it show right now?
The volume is 2 mL
